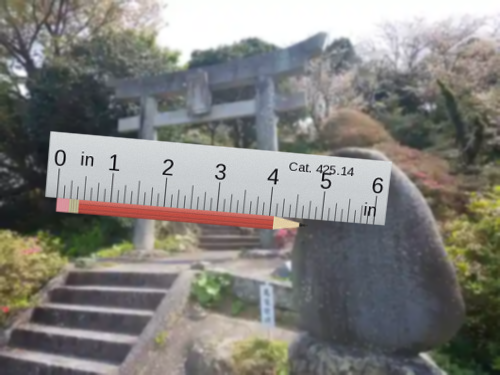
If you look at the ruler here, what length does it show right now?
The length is 4.75 in
